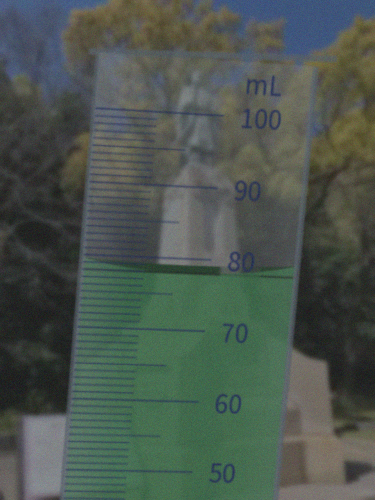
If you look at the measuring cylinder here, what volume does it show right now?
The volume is 78 mL
